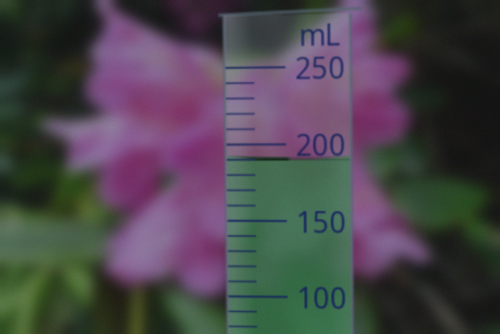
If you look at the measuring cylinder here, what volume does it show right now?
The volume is 190 mL
